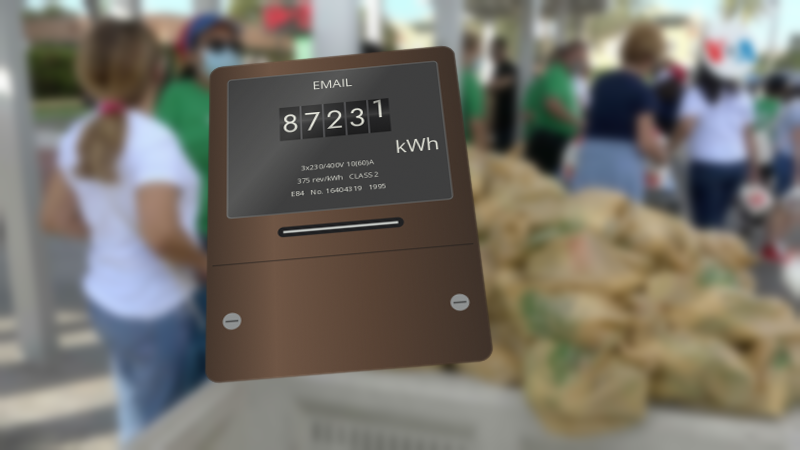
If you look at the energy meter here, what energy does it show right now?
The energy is 87231 kWh
